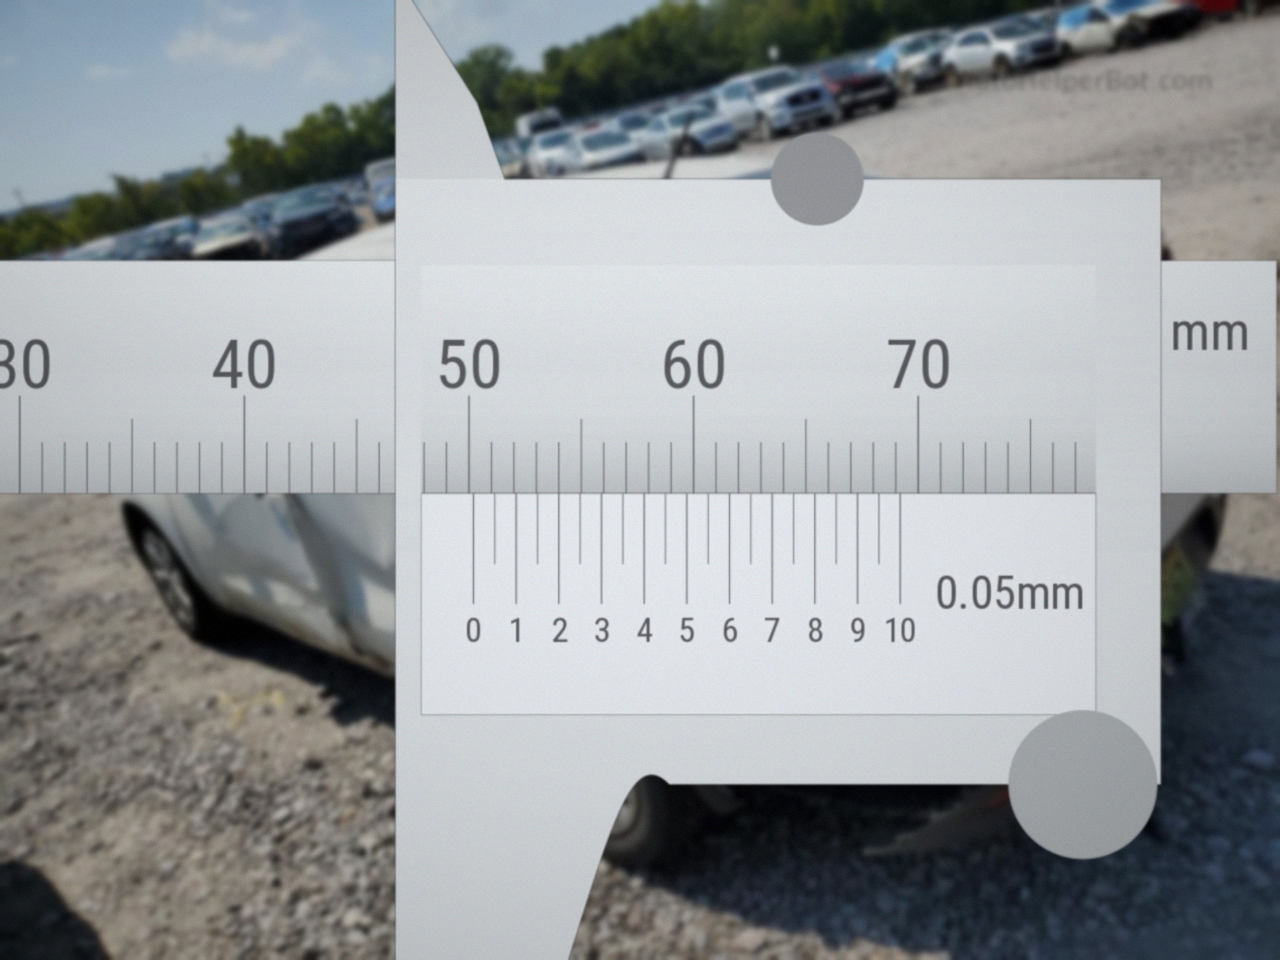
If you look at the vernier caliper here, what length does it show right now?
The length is 50.2 mm
